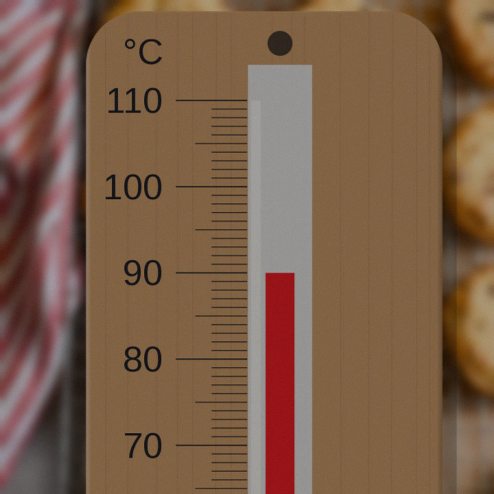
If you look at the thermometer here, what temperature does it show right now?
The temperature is 90 °C
